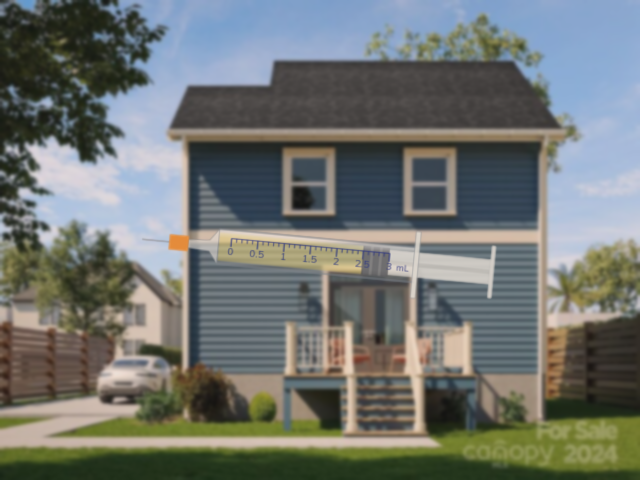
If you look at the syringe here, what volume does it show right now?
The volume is 2.5 mL
